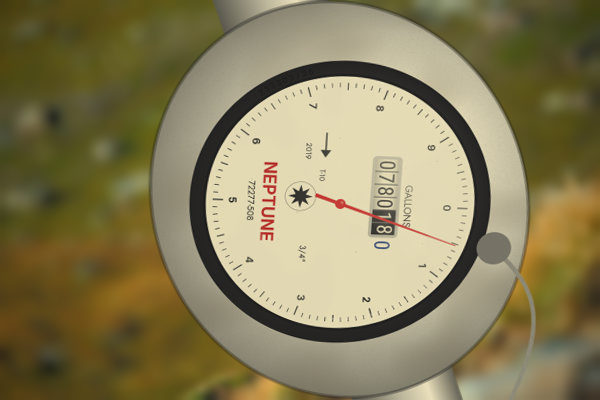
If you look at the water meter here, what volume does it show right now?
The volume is 780180.5 gal
